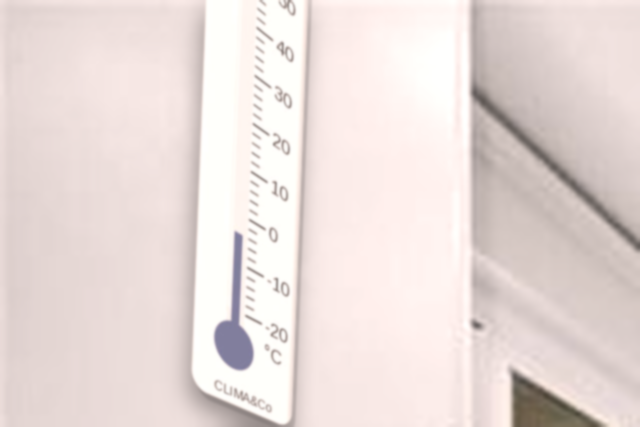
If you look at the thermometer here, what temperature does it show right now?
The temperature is -4 °C
